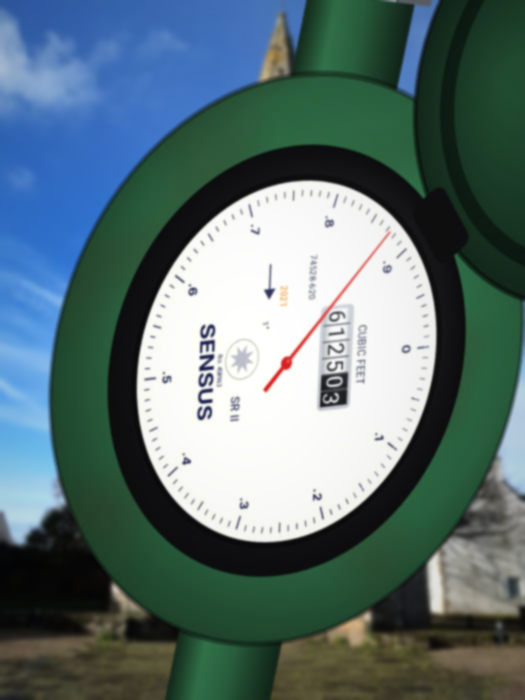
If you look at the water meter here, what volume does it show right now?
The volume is 612502.87 ft³
